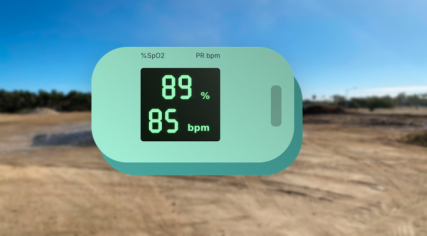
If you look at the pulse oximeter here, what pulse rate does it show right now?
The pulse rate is 85 bpm
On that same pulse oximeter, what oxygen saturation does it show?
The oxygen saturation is 89 %
